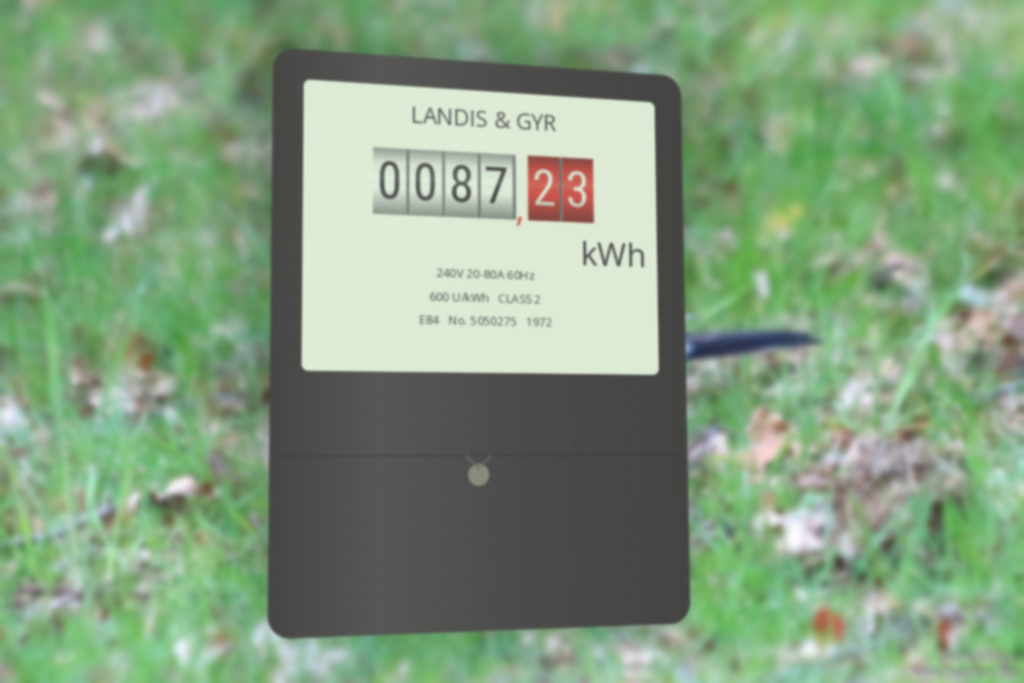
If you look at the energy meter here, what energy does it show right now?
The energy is 87.23 kWh
